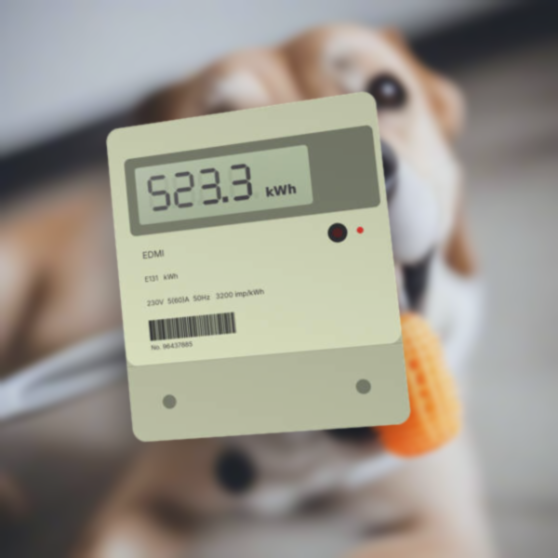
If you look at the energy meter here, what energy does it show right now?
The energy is 523.3 kWh
